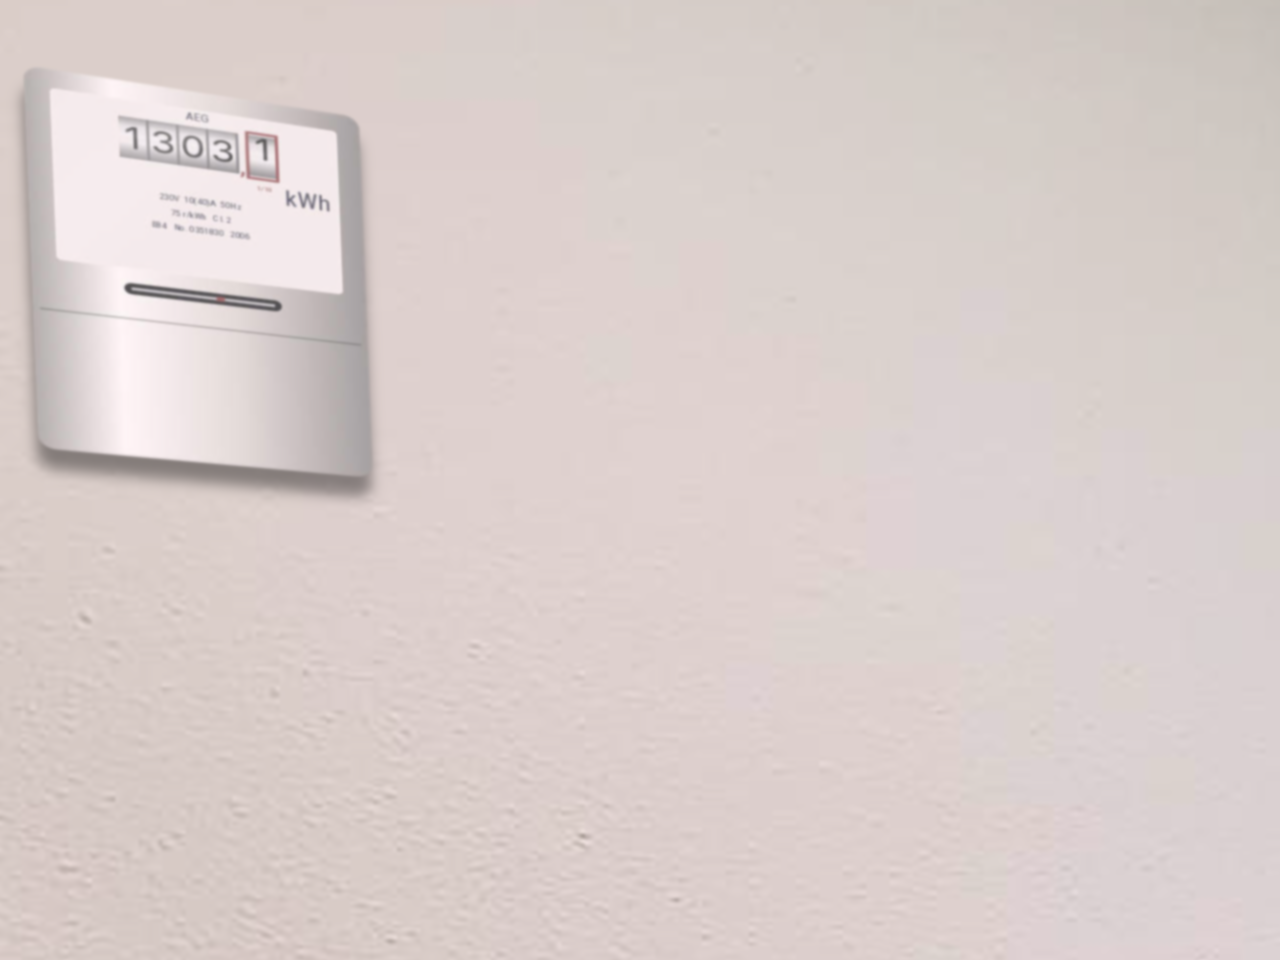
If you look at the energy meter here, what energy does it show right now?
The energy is 1303.1 kWh
